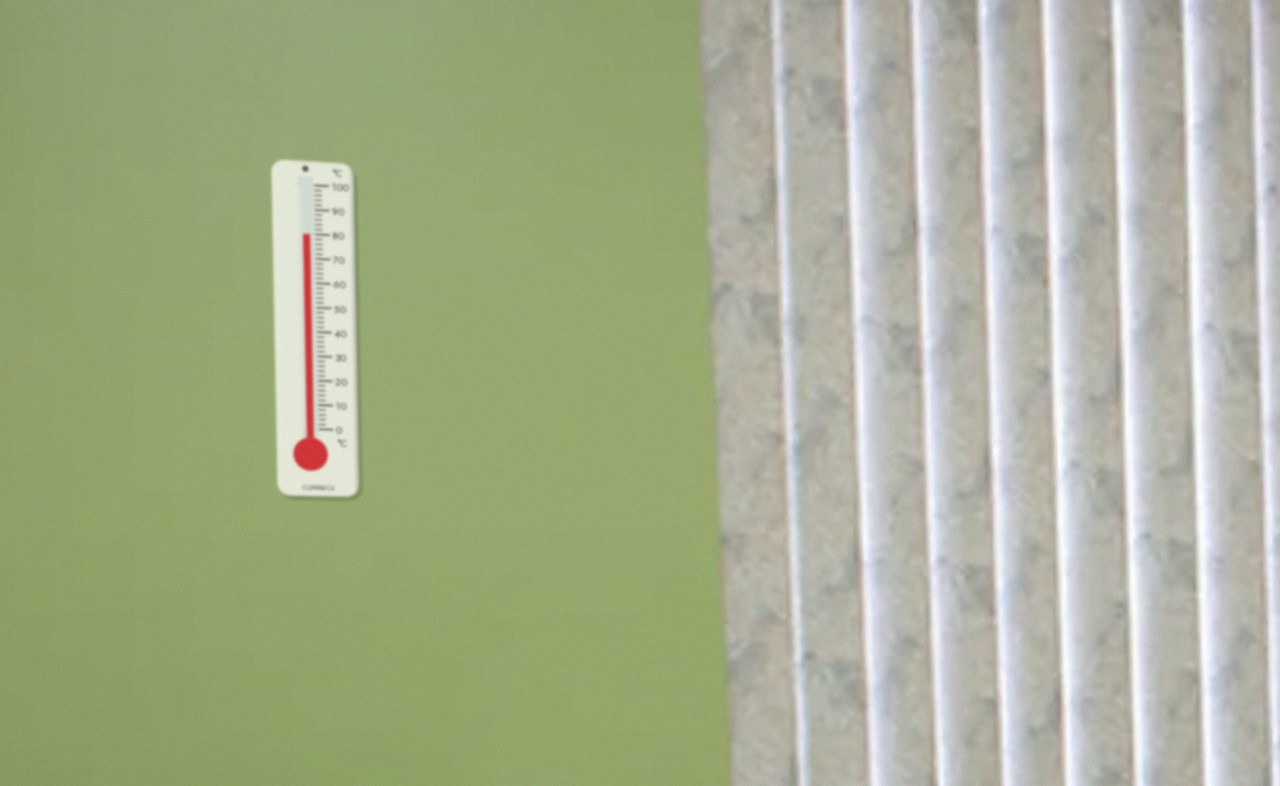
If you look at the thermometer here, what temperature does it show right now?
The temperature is 80 °C
